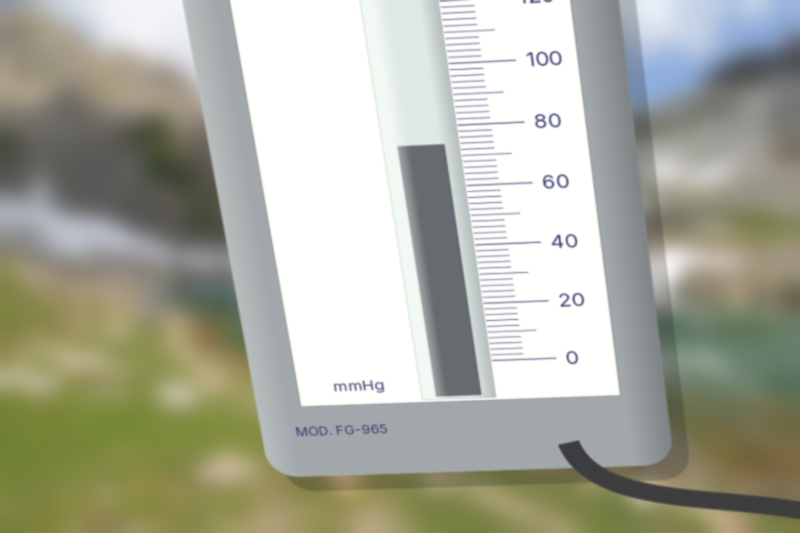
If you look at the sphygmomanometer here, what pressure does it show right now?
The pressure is 74 mmHg
